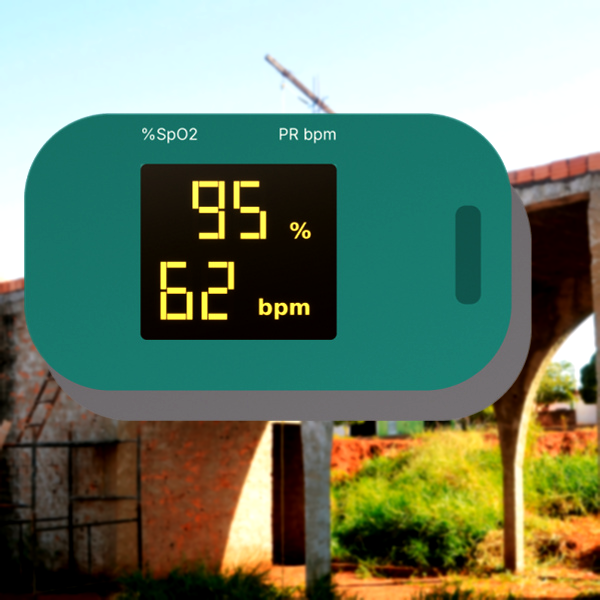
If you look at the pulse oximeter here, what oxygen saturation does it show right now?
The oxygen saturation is 95 %
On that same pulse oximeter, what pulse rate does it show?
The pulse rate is 62 bpm
